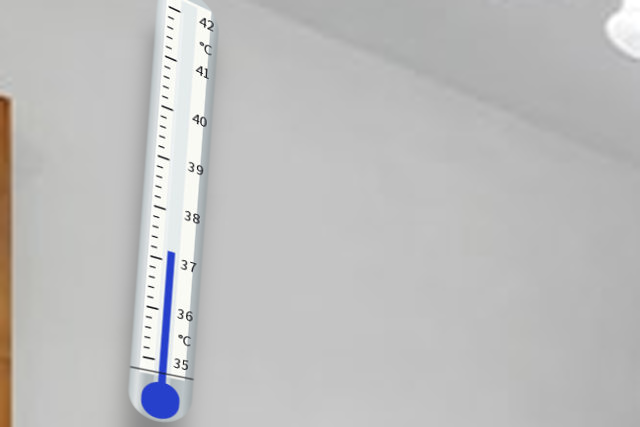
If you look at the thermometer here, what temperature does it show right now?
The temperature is 37.2 °C
